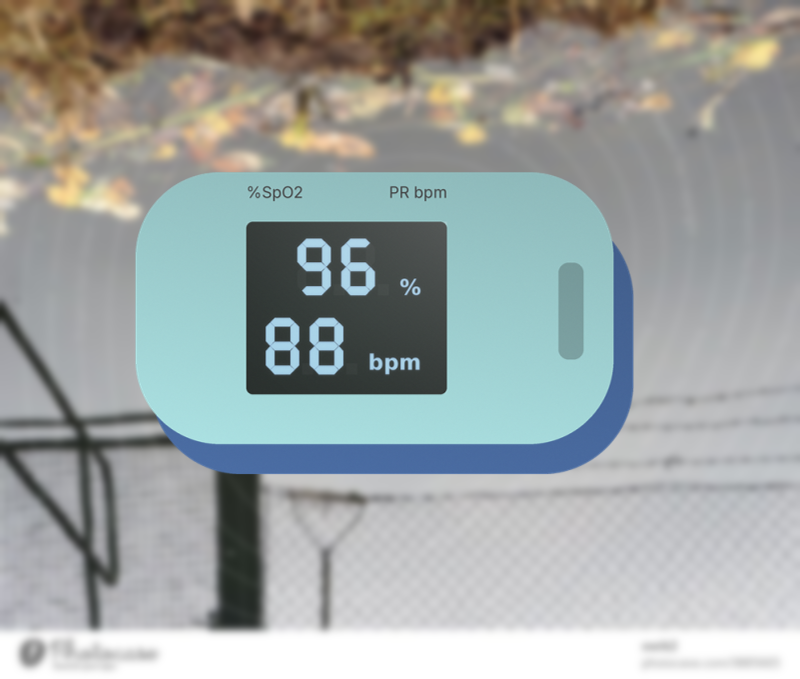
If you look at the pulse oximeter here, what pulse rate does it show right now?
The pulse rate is 88 bpm
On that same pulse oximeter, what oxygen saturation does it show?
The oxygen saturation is 96 %
